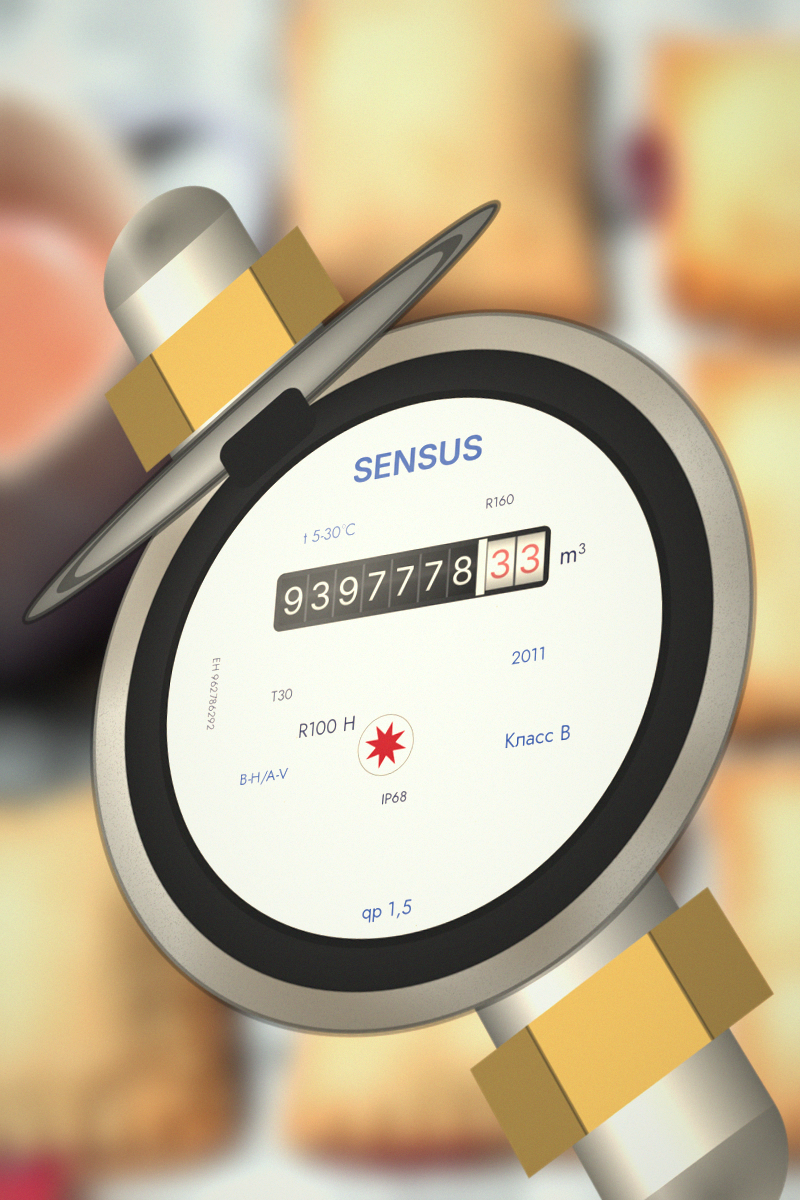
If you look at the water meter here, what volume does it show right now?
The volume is 9397778.33 m³
